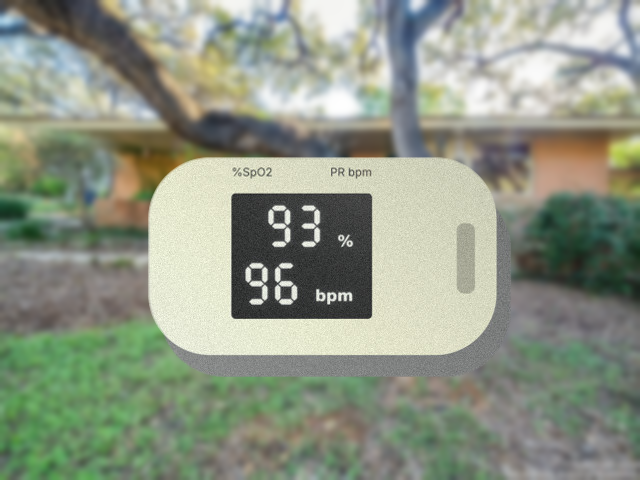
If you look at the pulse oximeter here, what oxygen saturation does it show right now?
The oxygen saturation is 93 %
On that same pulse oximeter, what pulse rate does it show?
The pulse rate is 96 bpm
